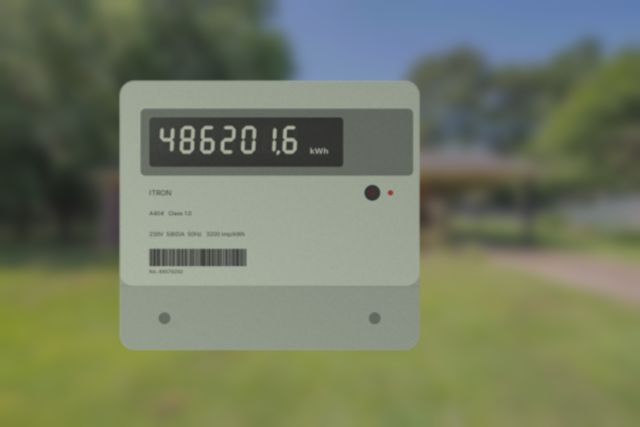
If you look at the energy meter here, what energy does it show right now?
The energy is 486201.6 kWh
